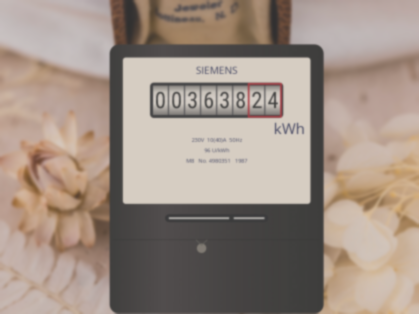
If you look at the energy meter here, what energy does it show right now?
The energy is 3638.24 kWh
